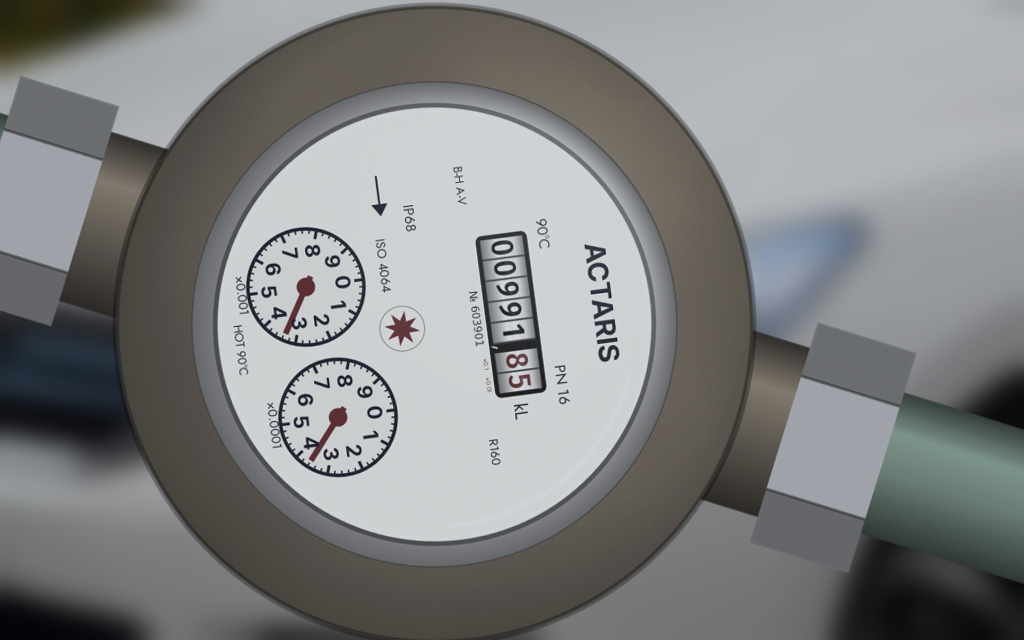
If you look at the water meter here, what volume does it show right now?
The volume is 991.8533 kL
